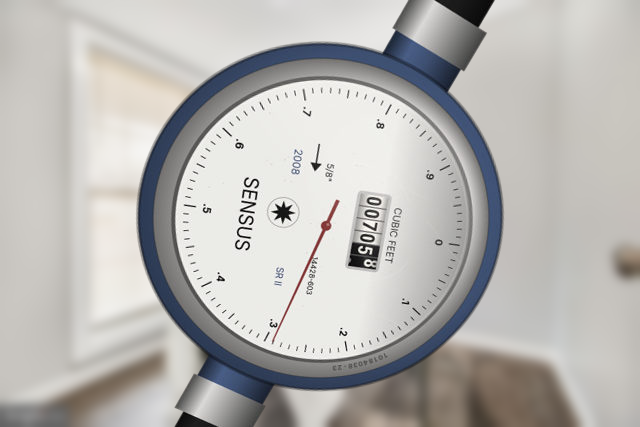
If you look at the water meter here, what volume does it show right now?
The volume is 7058.29 ft³
